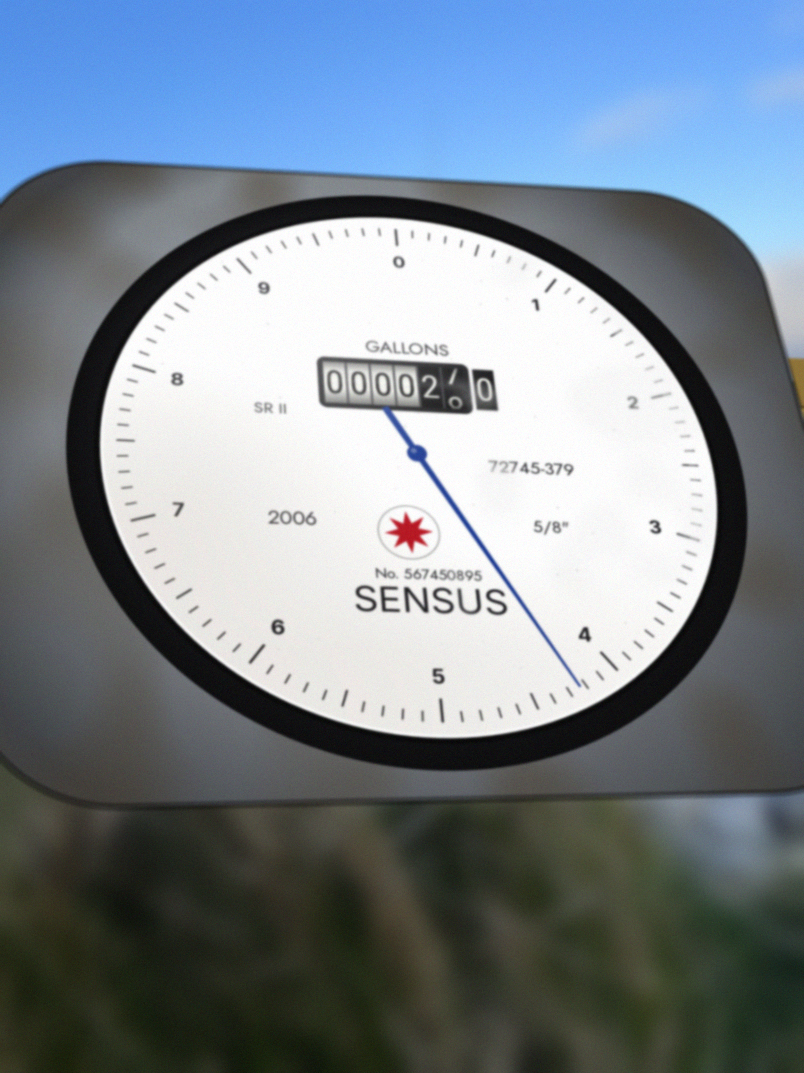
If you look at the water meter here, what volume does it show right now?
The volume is 274.2 gal
